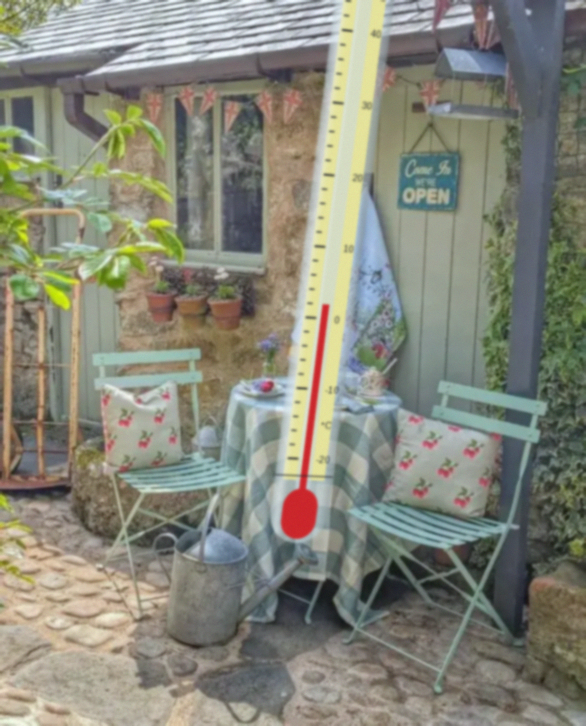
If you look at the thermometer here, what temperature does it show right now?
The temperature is 2 °C
